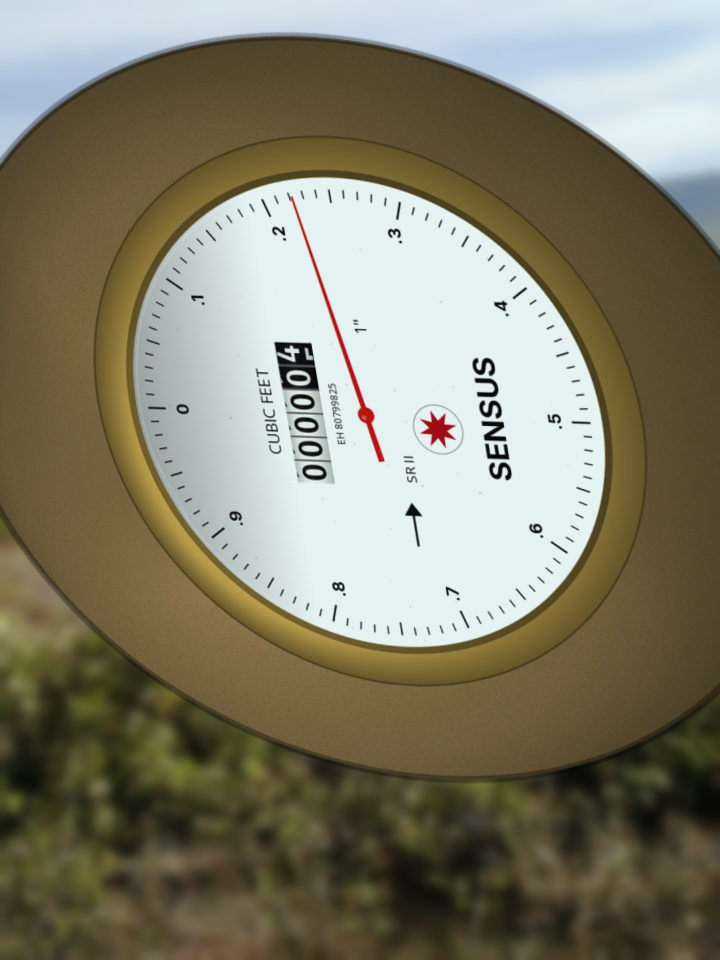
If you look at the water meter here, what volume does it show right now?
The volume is 4.22 ft³
